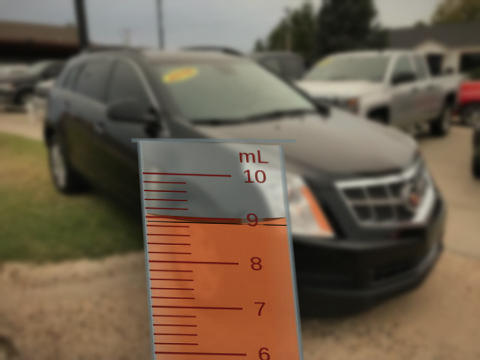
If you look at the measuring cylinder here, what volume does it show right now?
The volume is 8.9 mL
